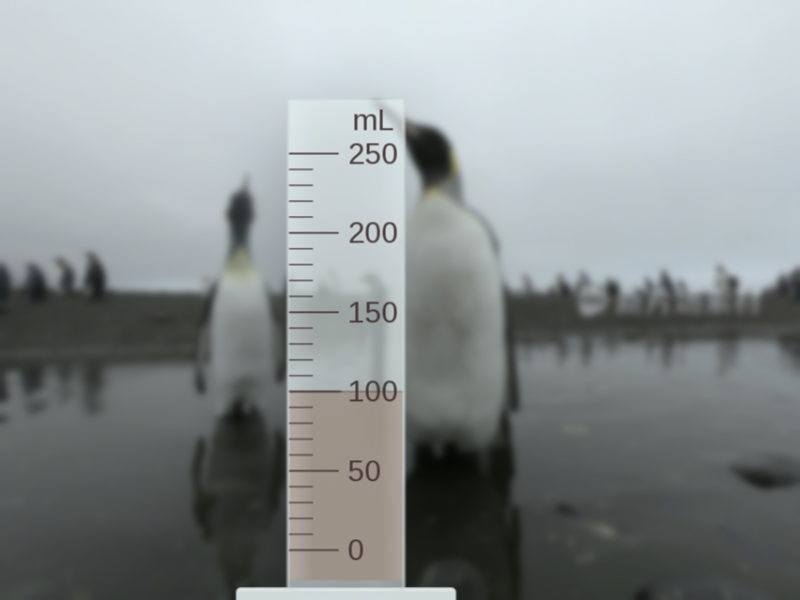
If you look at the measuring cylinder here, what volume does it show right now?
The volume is 100 mL
